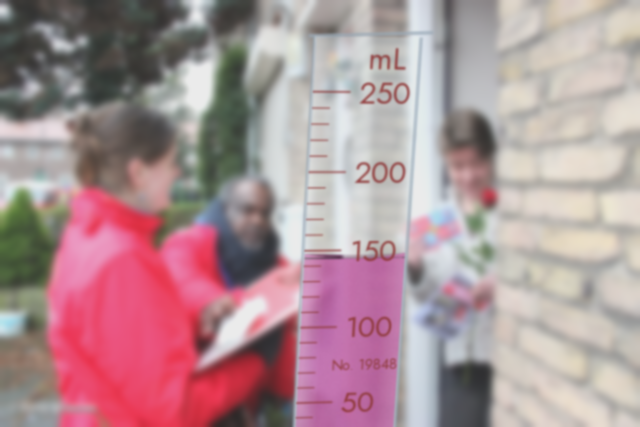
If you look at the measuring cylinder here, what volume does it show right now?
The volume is 145 mL
